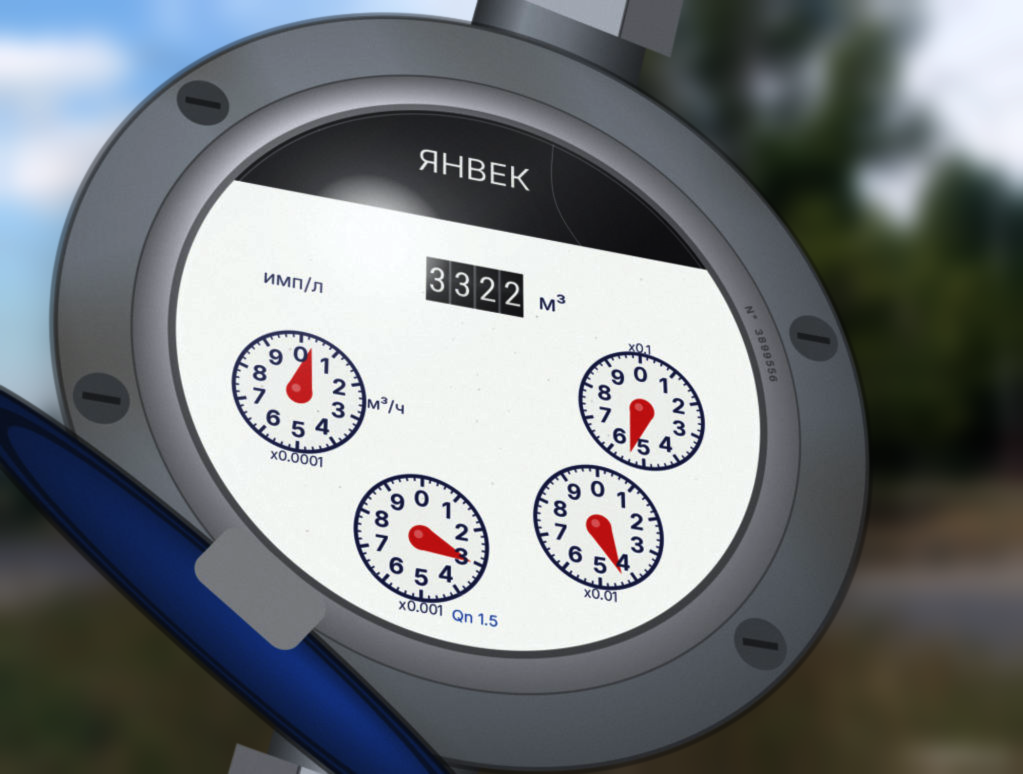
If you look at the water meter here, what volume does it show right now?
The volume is 3322.5430 m³
